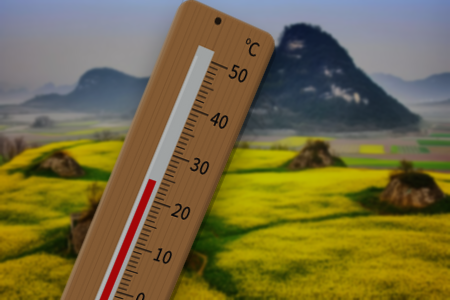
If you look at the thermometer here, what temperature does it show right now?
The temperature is 24 °C
